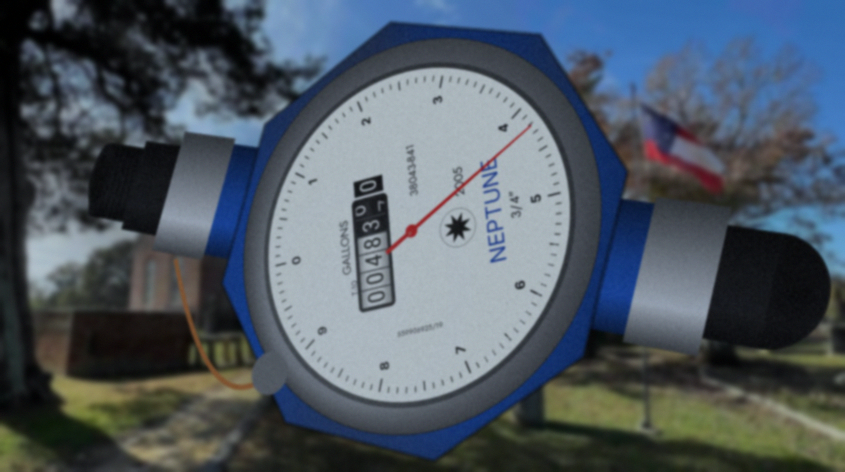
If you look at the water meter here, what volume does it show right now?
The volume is 48364.2 gal
